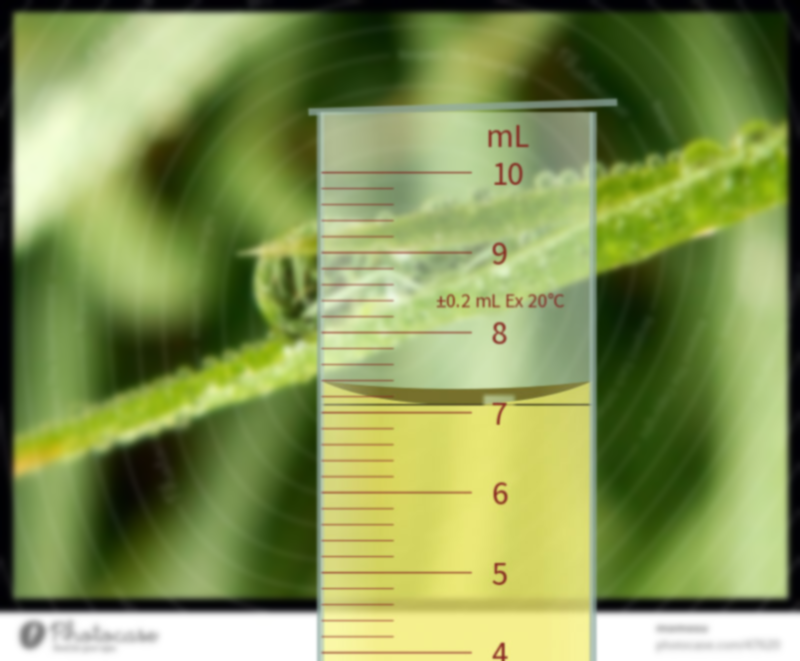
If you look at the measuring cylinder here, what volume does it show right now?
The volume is 7.1 mL
